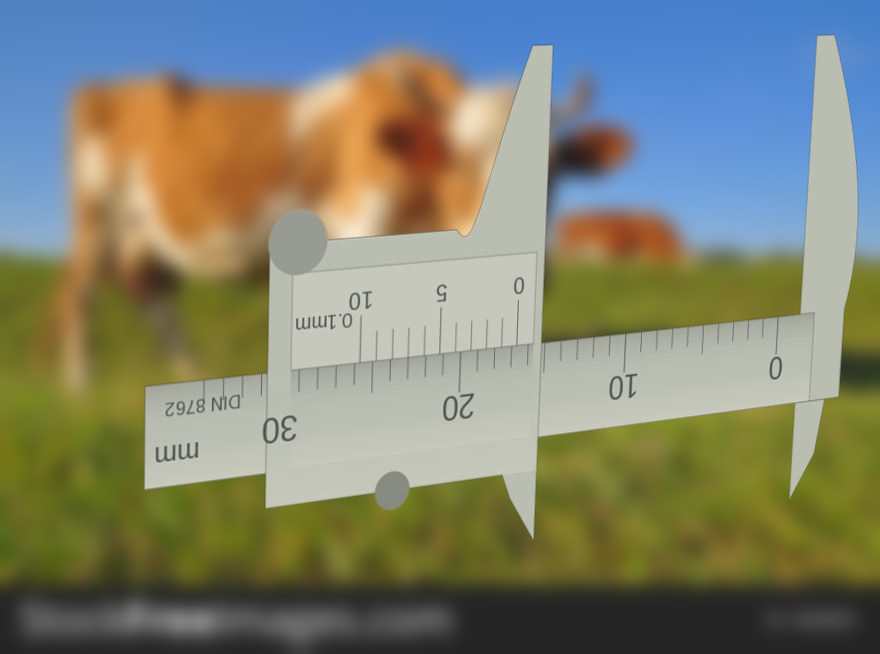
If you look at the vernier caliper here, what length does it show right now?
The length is 16.7 mm
